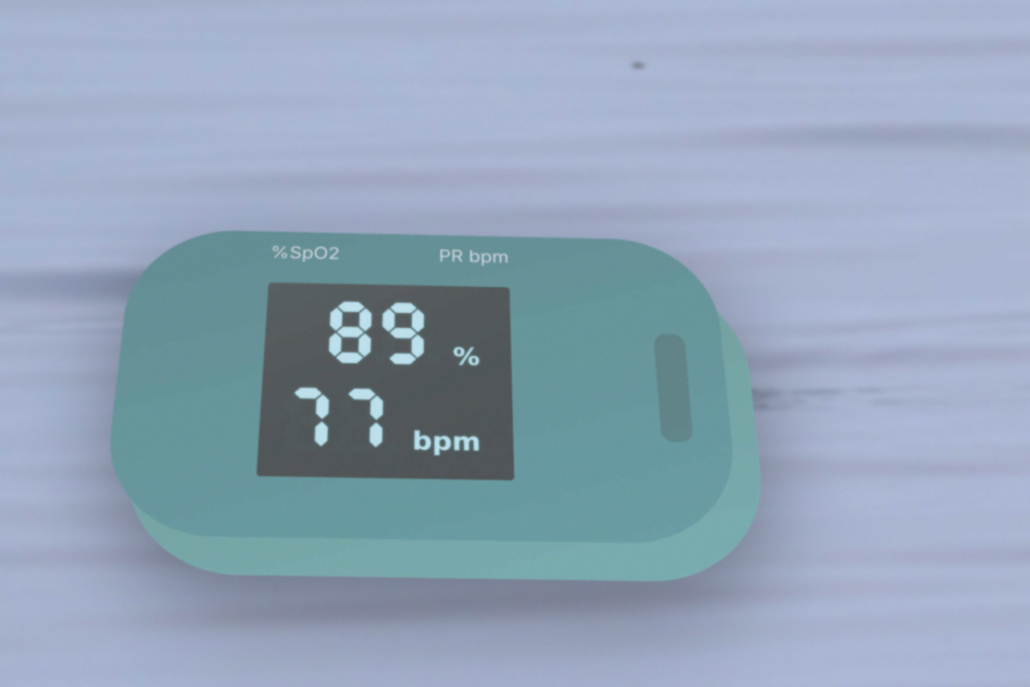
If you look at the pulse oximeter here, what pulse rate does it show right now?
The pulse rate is 77 bpm
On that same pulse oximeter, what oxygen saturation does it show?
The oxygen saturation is 89 %
